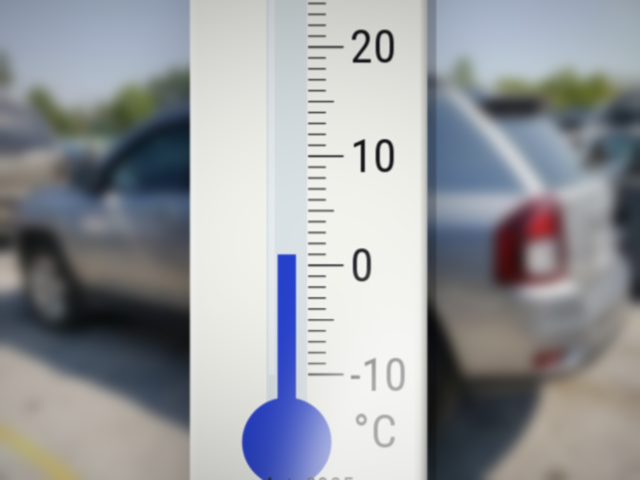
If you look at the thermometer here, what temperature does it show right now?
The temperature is 1 °C
